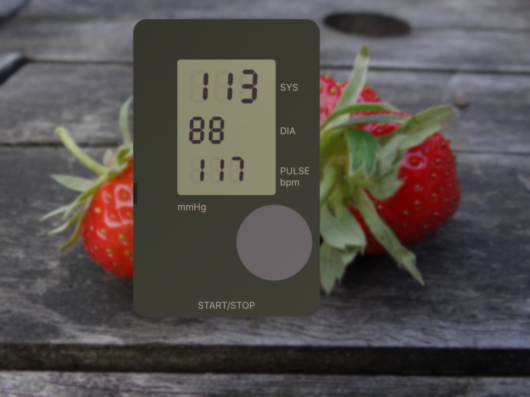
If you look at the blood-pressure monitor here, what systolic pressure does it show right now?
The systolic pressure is 113 mmHg
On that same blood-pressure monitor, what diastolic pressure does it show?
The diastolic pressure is 88 mmHg
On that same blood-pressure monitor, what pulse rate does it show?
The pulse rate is 117 bpm
